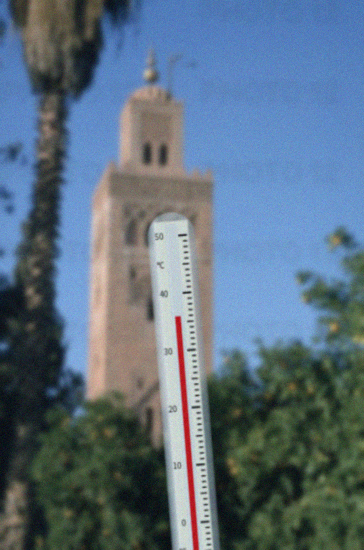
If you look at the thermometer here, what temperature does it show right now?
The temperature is 36 °C
